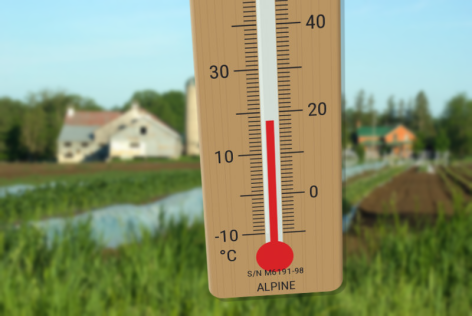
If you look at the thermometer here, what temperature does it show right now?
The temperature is 18 °C
